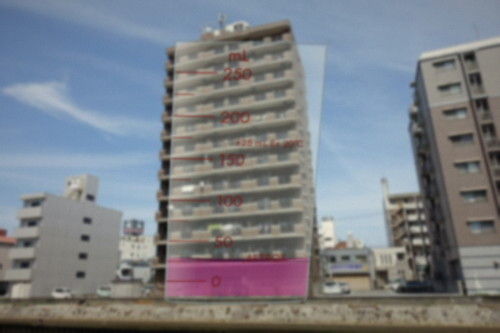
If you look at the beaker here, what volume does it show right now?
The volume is 25 mL
